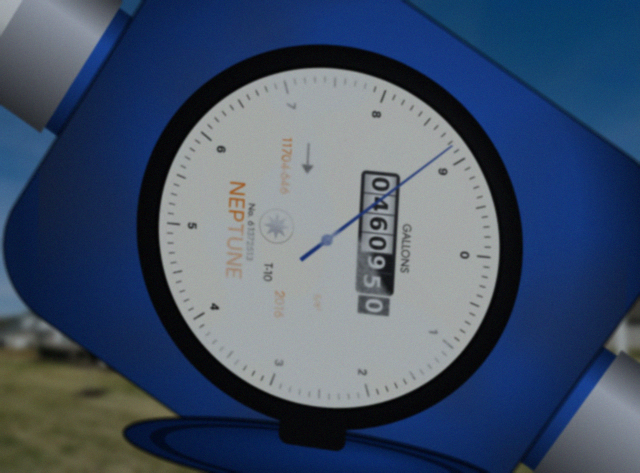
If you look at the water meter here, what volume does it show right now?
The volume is 460948.8 gal
